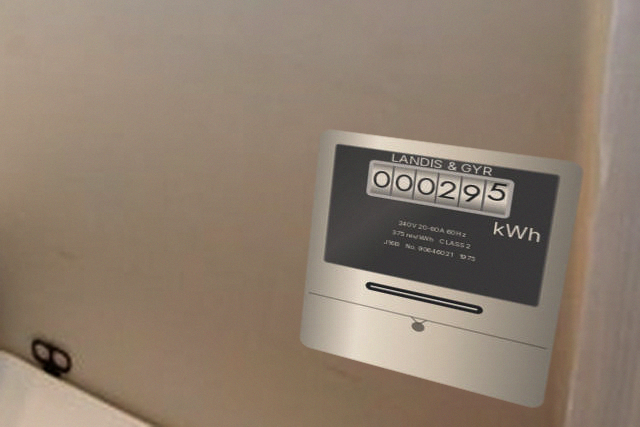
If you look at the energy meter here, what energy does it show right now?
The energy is 295 kWh
